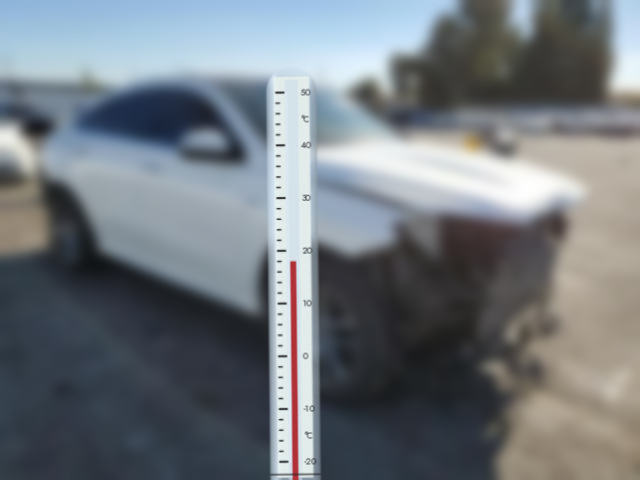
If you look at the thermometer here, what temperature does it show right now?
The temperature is 18 °C
